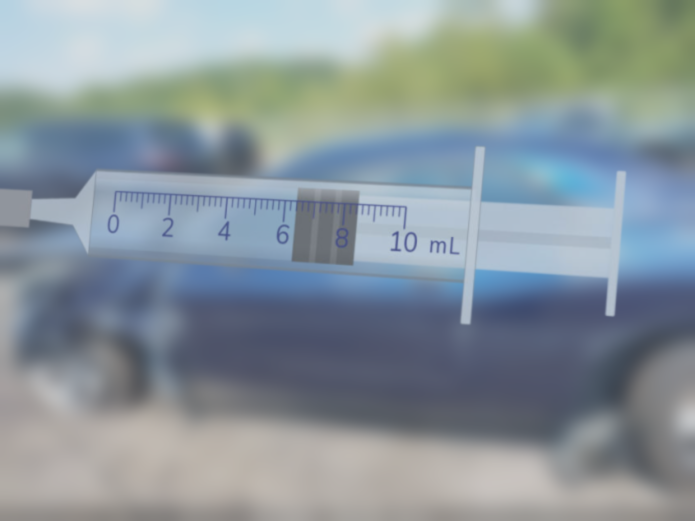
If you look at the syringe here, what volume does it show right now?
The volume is 6.4 mL
